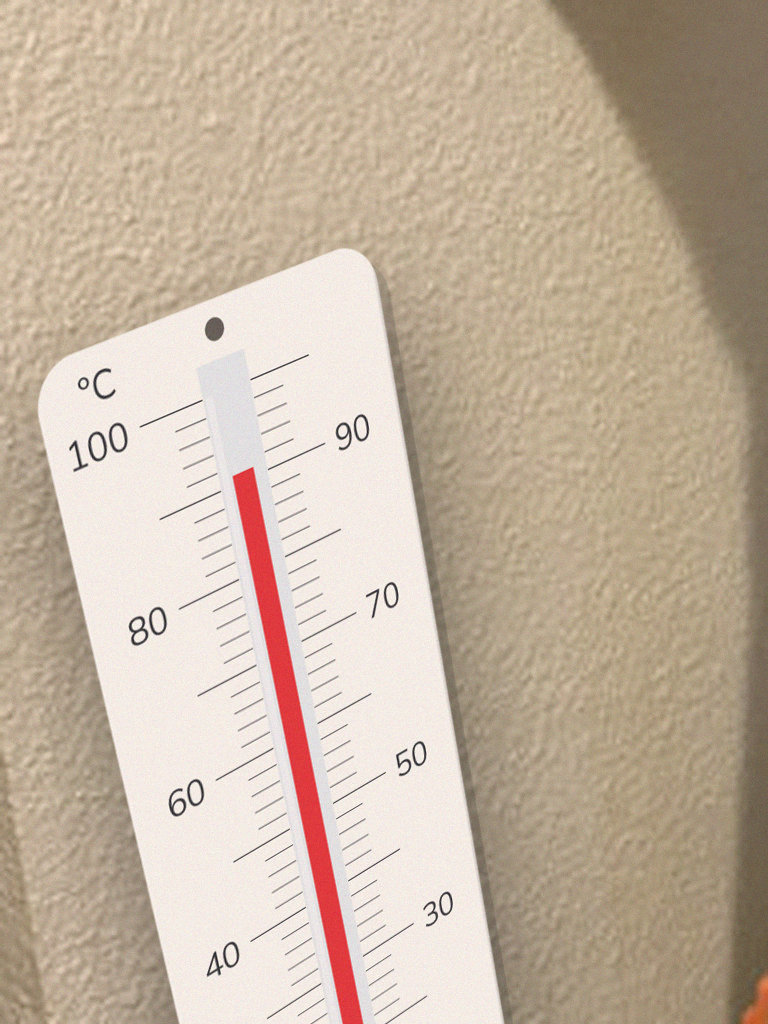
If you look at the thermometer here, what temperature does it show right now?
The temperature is 91 °C
